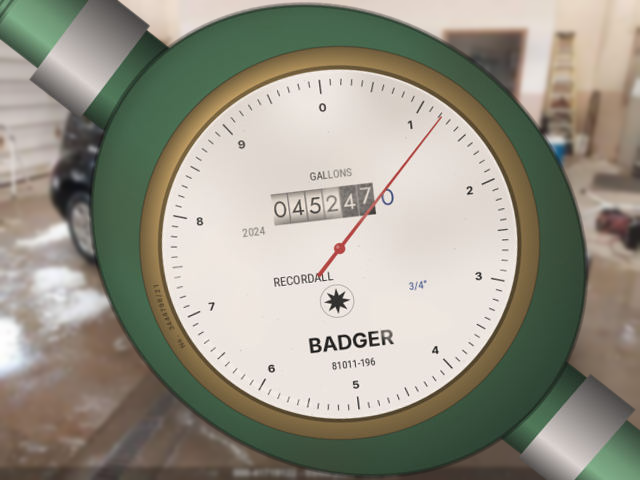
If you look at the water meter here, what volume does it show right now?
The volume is 452471.2 gal
